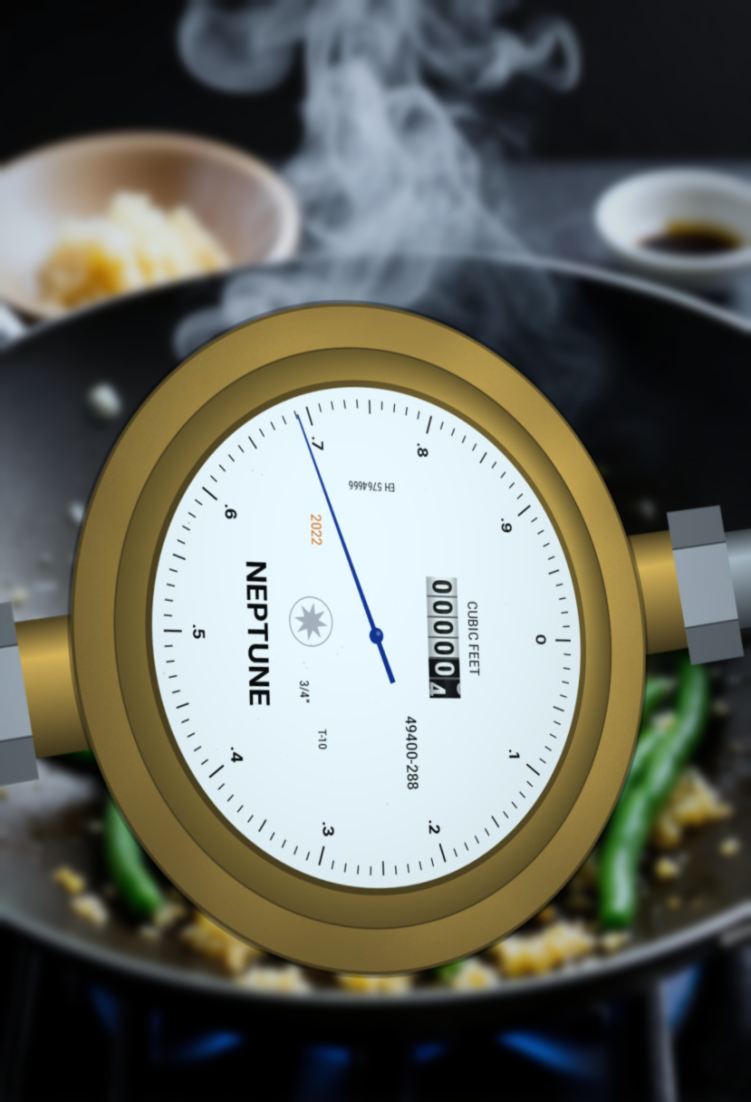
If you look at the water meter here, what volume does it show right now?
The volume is 3.69 ft³
